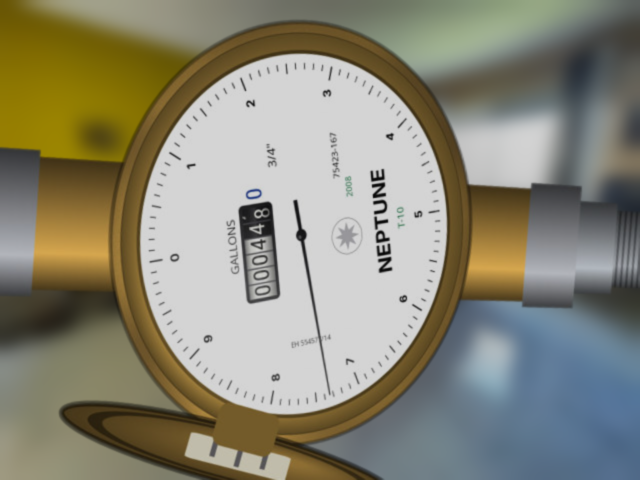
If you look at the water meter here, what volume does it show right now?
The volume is 4477.3 gal
